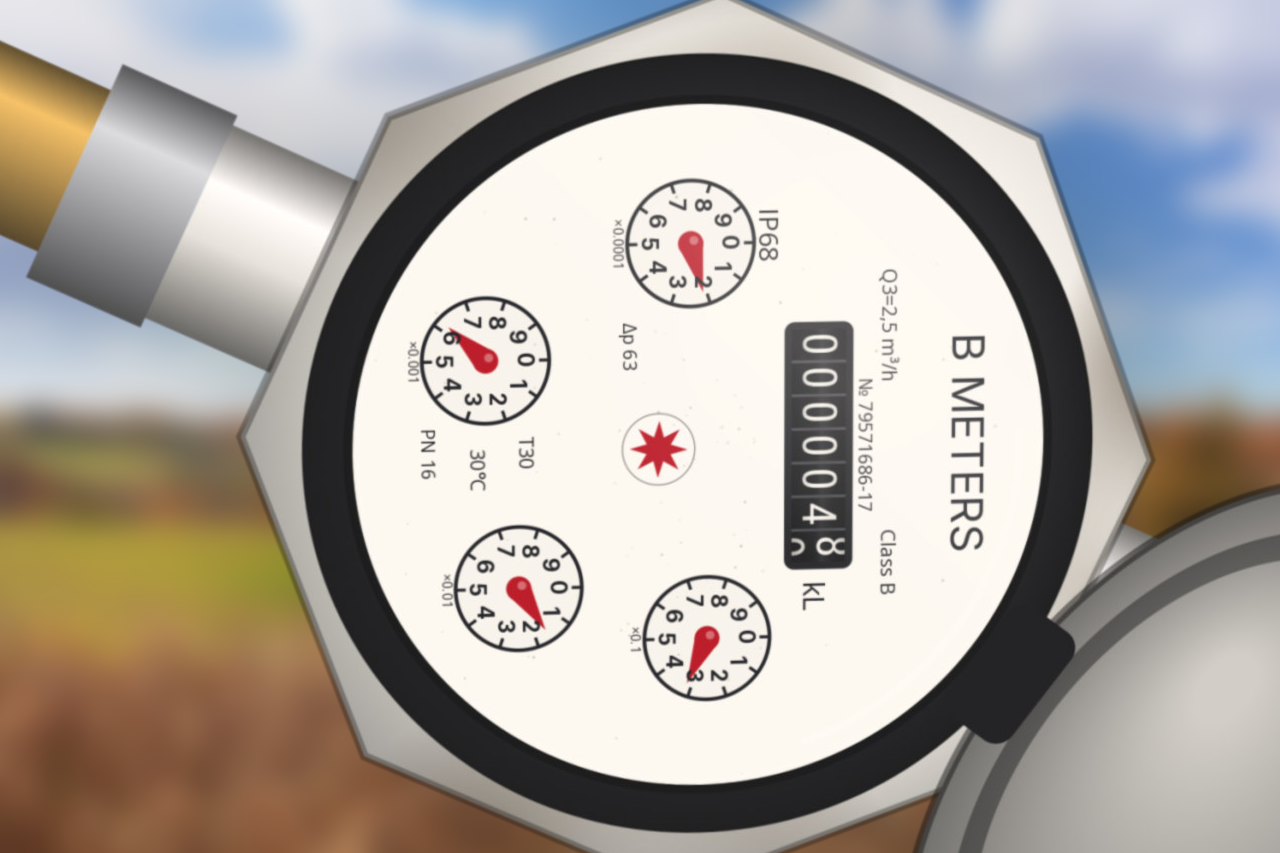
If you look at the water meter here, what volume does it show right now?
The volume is 48.3162 kL
